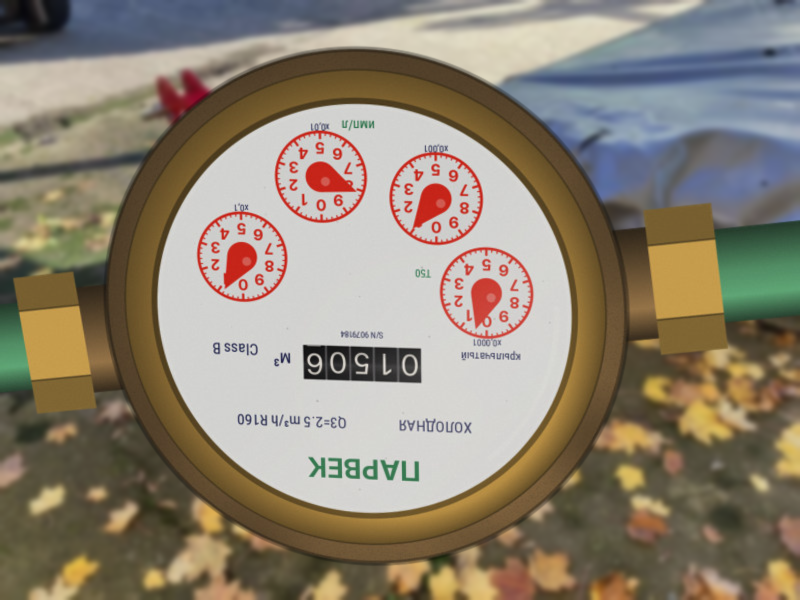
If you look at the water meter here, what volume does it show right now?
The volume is 1506.0810 m³
